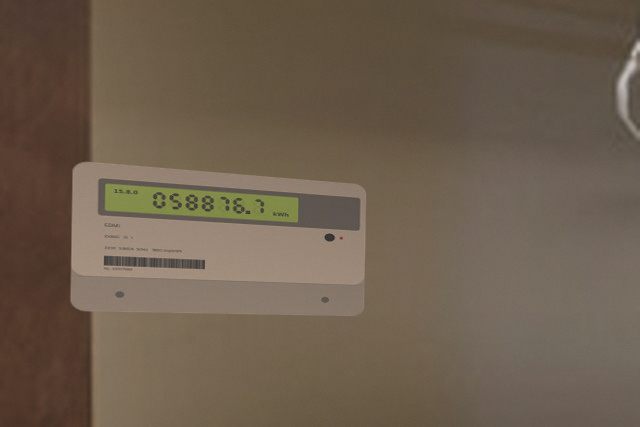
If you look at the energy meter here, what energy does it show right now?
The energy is 58876.7 kWh
